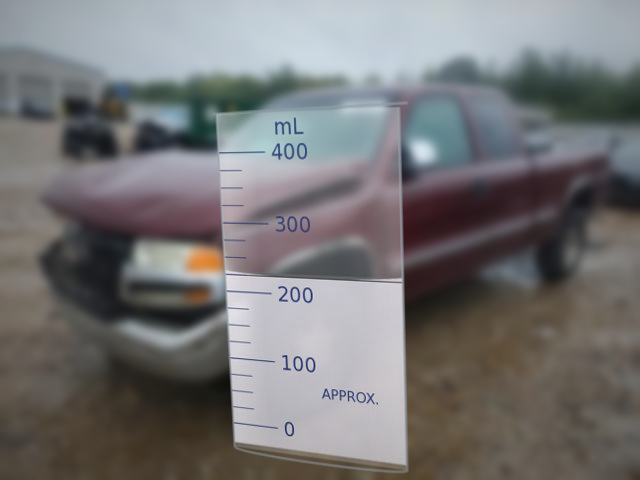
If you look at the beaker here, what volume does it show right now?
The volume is 225 mL
